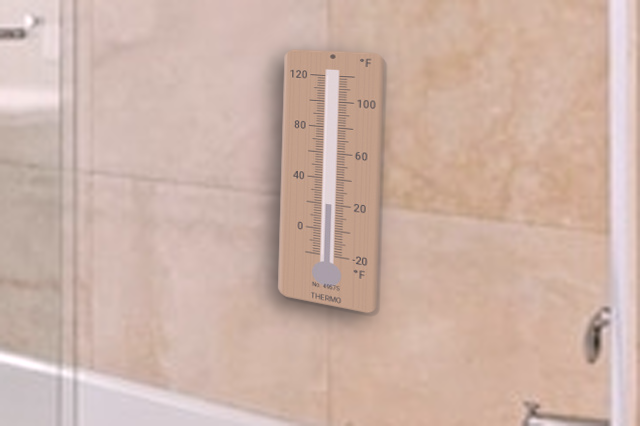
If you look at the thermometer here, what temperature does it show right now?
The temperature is 20 °F
